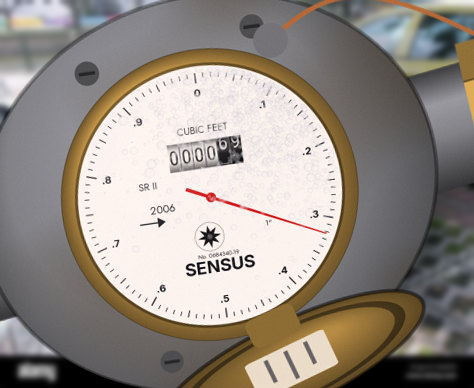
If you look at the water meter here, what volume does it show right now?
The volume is 69.32 ft³
